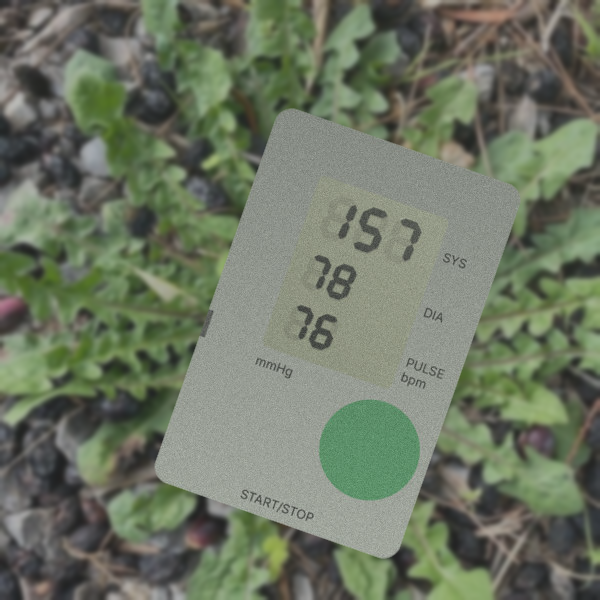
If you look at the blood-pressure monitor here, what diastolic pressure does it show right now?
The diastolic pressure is 78 mmHg
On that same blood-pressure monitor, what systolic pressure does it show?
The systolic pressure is 157 mmHg
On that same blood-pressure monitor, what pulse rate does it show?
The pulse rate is 76 bpm
